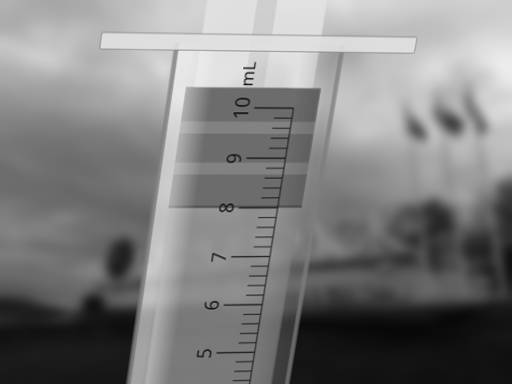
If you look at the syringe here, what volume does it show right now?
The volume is 8 mL
